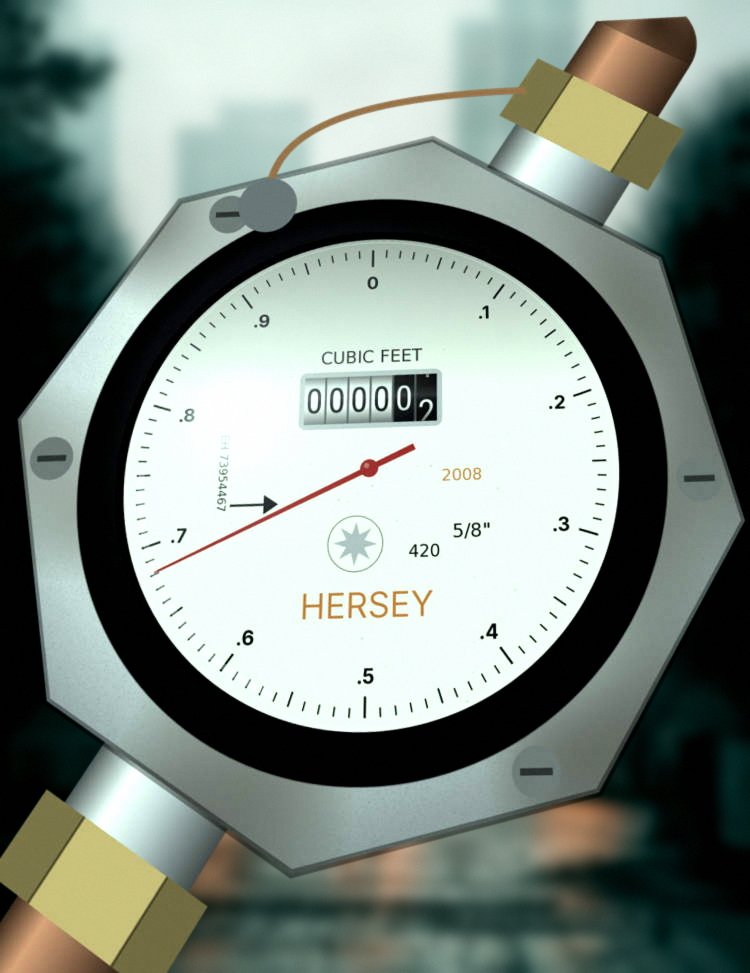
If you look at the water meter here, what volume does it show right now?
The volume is 1.68 ft³
